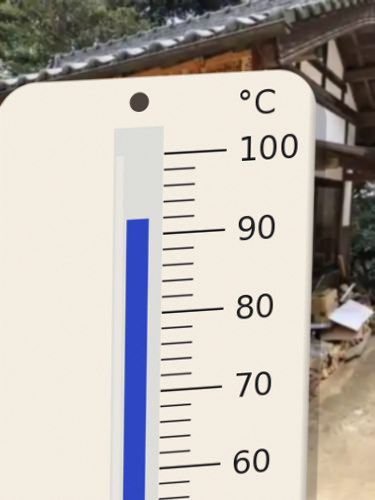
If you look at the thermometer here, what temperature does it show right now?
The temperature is 92 °C
